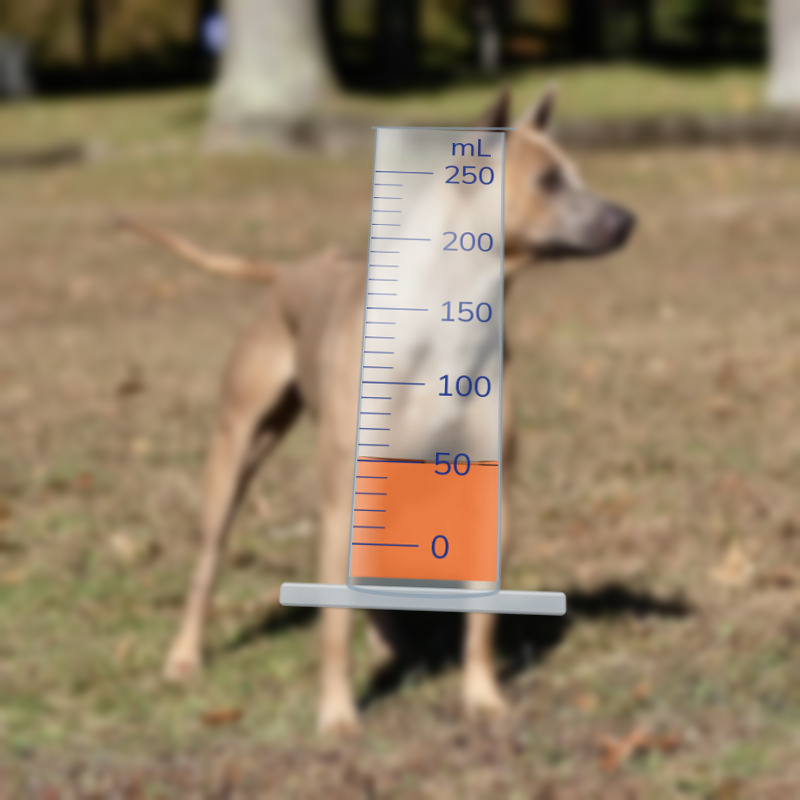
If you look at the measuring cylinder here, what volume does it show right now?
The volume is 50 mL
